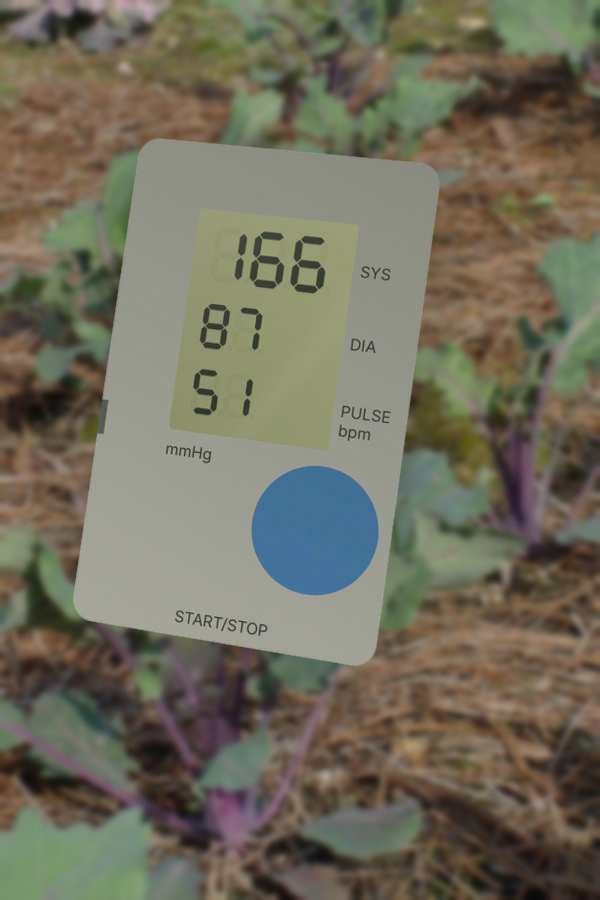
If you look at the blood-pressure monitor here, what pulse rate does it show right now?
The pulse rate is 51 bpm
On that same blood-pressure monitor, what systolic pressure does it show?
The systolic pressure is 166 mmHg
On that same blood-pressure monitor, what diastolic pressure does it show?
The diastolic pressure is 87 mmHg
